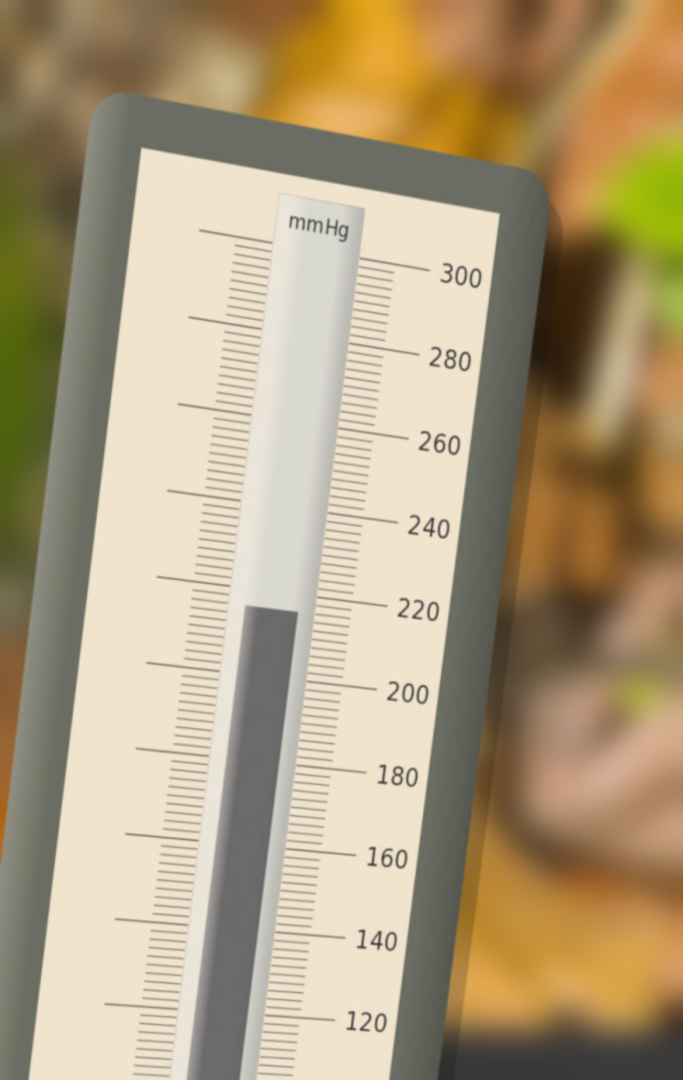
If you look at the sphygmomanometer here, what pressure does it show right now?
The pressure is 216 mmHg
